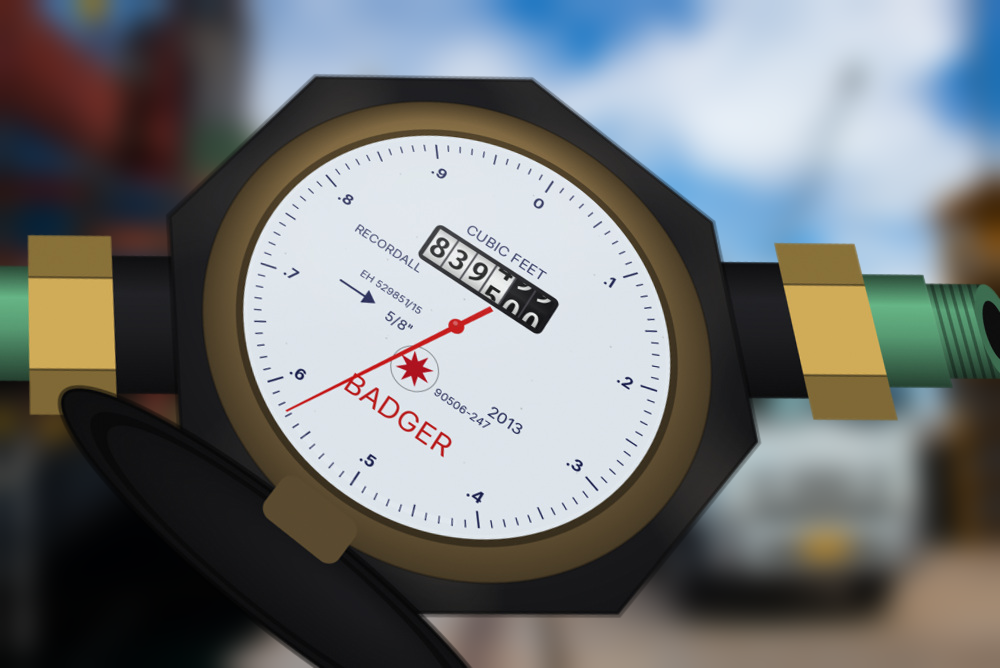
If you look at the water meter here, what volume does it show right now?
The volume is 839499.57 ft³
